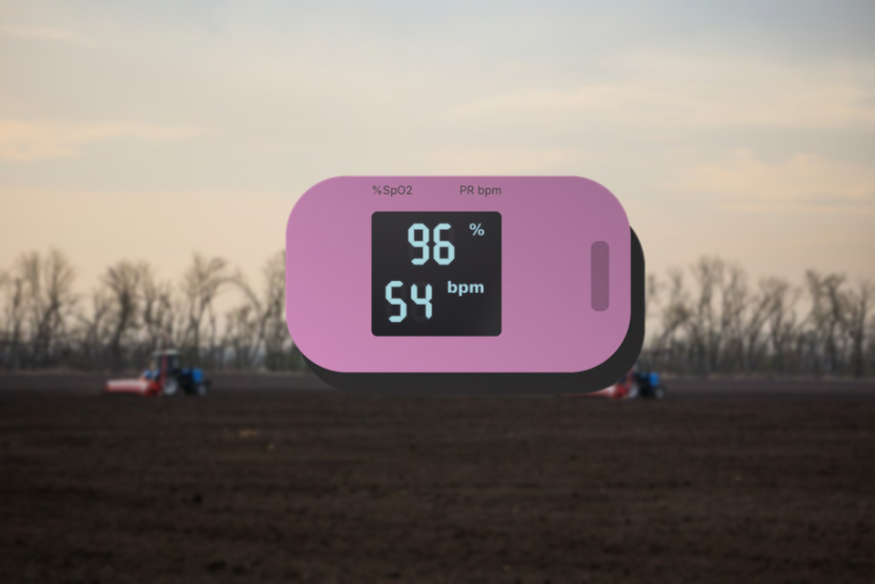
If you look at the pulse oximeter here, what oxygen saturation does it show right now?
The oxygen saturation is 96 %
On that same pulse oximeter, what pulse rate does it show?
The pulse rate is 54 bpm
